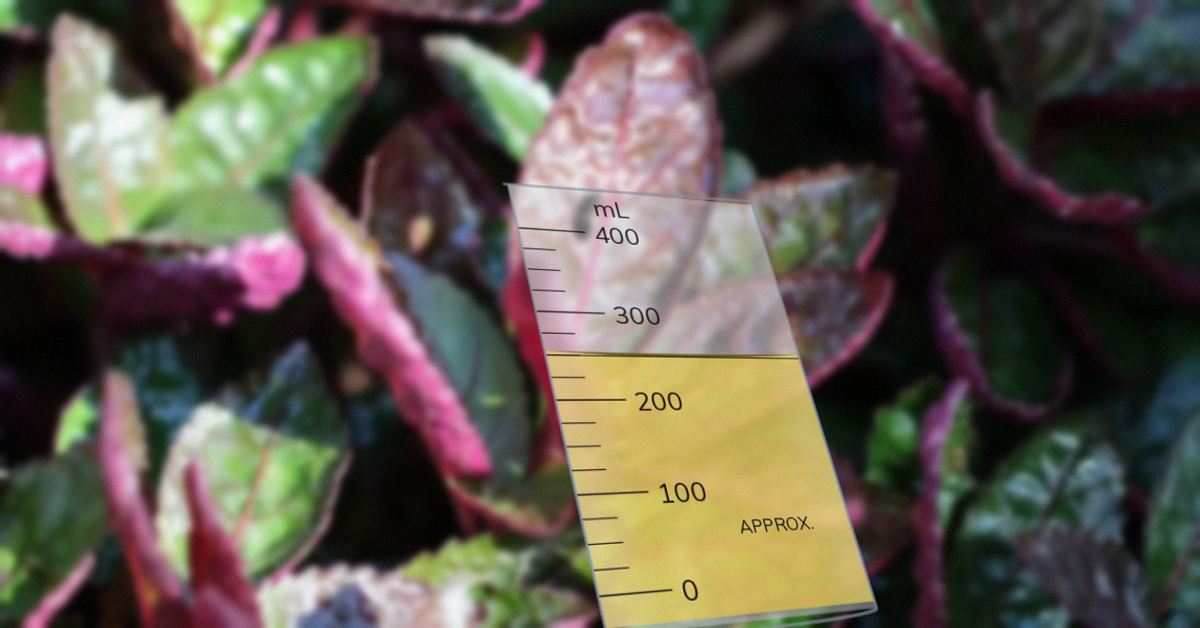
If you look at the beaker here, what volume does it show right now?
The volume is 250 mL
